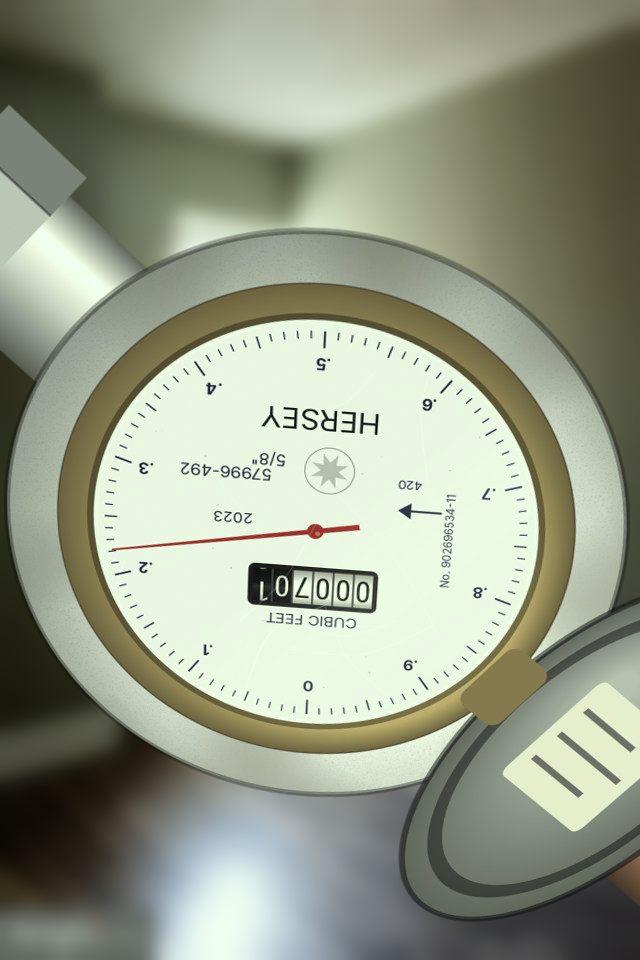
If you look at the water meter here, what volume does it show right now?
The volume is 701.22 ft³
